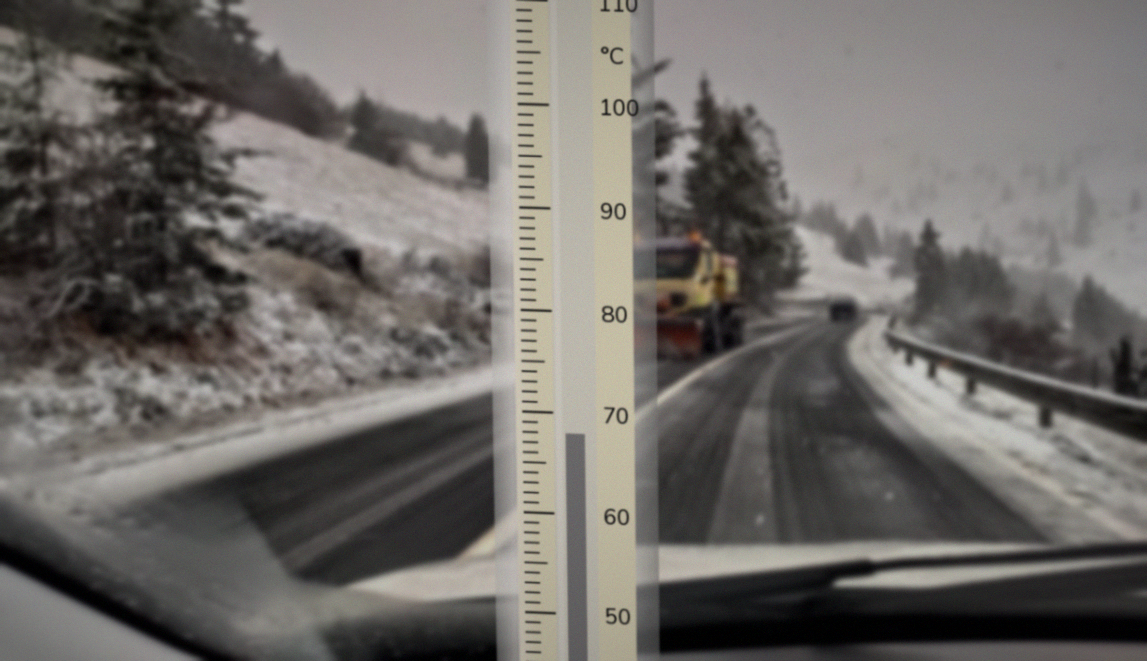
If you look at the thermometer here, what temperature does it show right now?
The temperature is 68 °C
